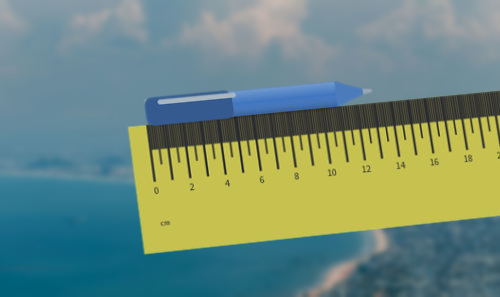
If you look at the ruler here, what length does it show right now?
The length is 13 cm
